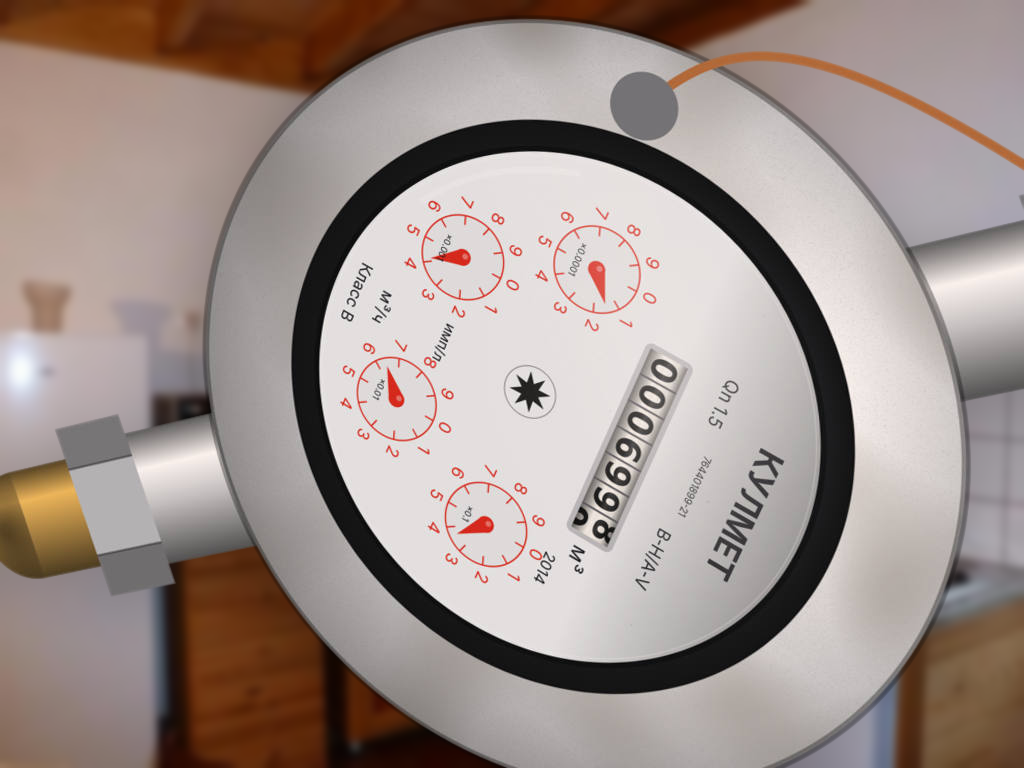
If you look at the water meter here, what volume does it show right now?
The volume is 6998.3641 m³
